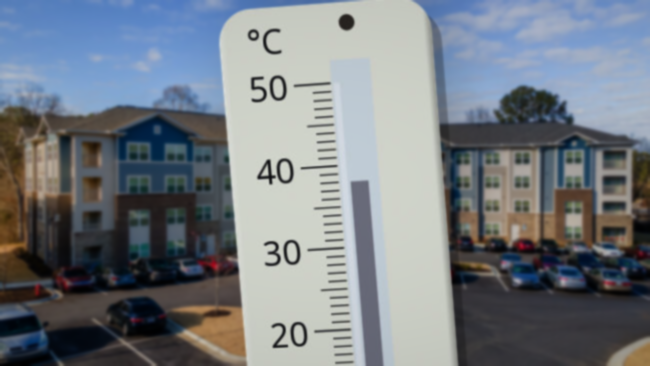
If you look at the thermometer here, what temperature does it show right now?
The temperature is 38 °C
